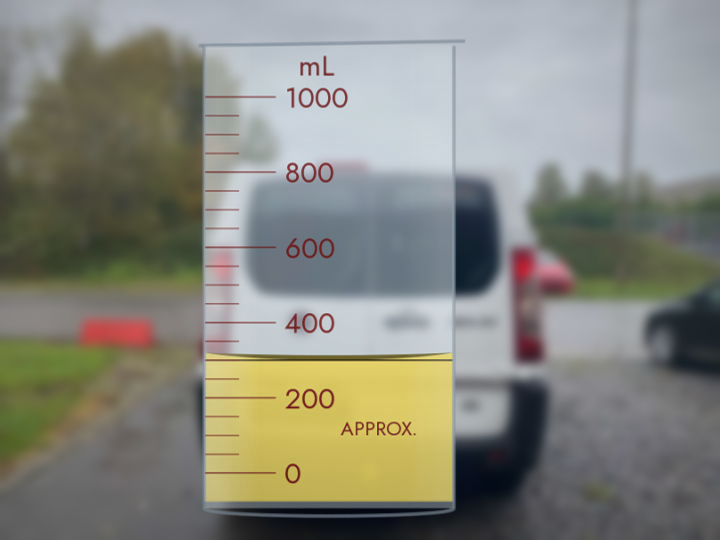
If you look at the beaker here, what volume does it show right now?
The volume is 300 mL
